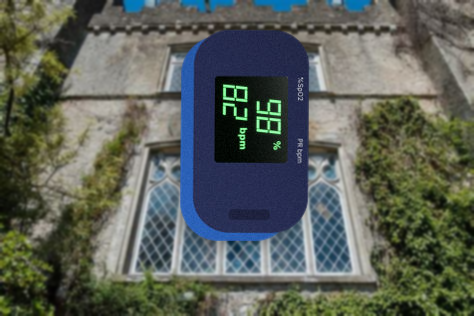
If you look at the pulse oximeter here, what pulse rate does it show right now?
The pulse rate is 82 bpm
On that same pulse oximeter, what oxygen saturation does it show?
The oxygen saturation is 98 %
